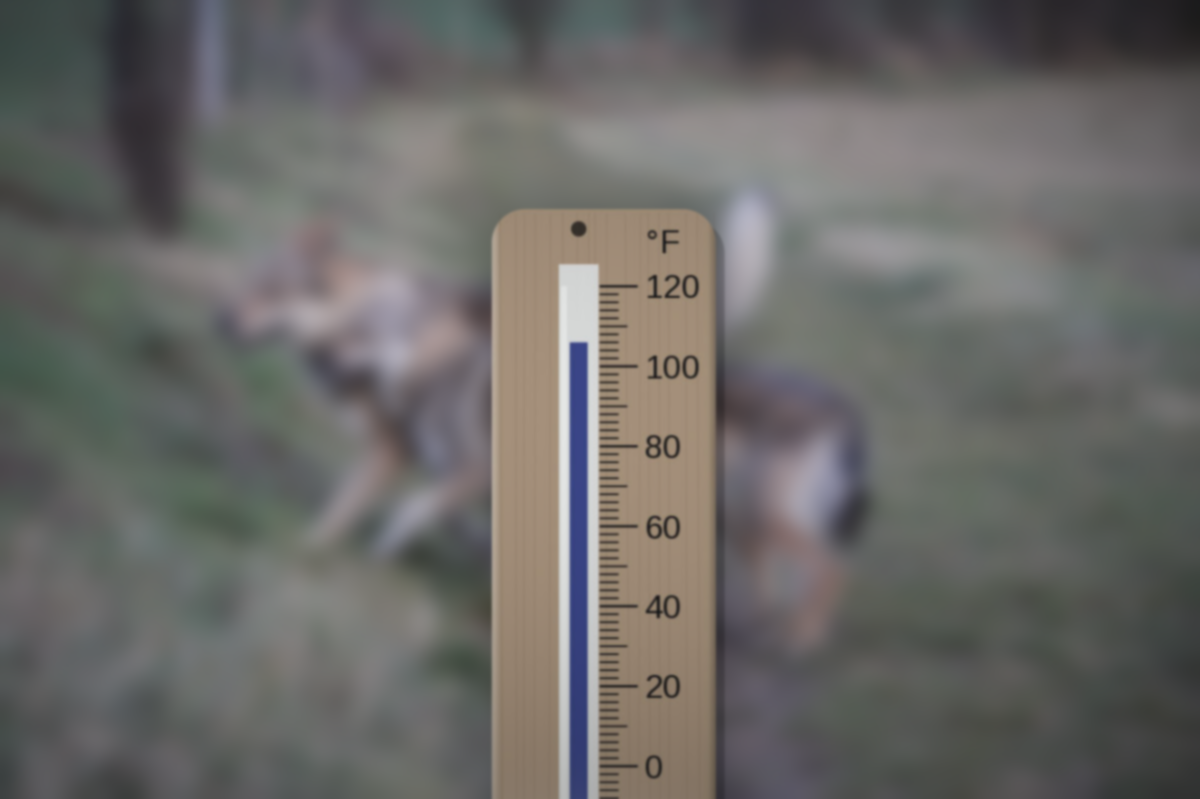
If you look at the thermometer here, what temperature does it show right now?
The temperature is 106 °F
